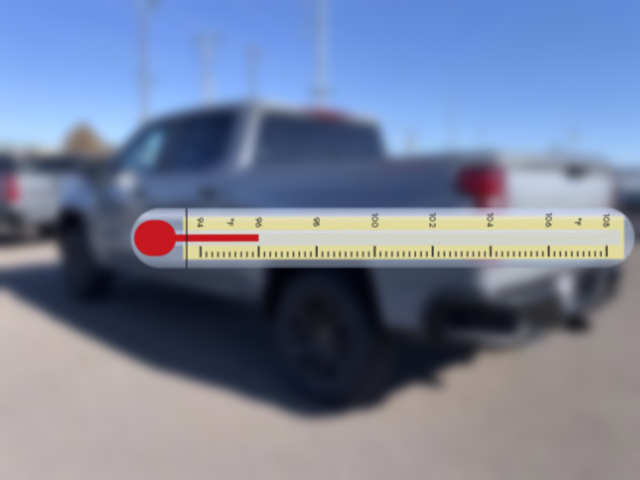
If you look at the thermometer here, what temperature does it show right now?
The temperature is 96 °F
